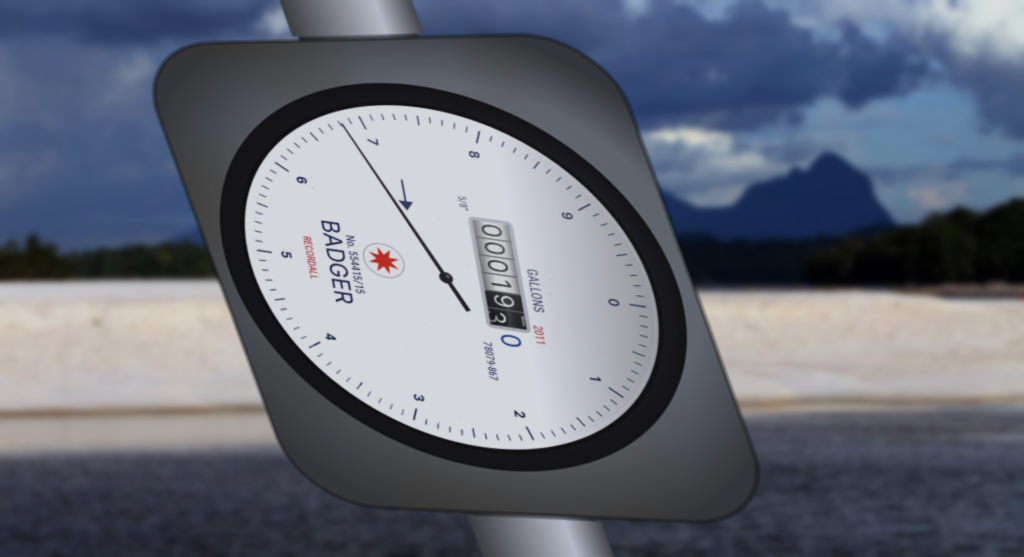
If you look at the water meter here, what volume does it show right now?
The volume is 1926.8 gal
